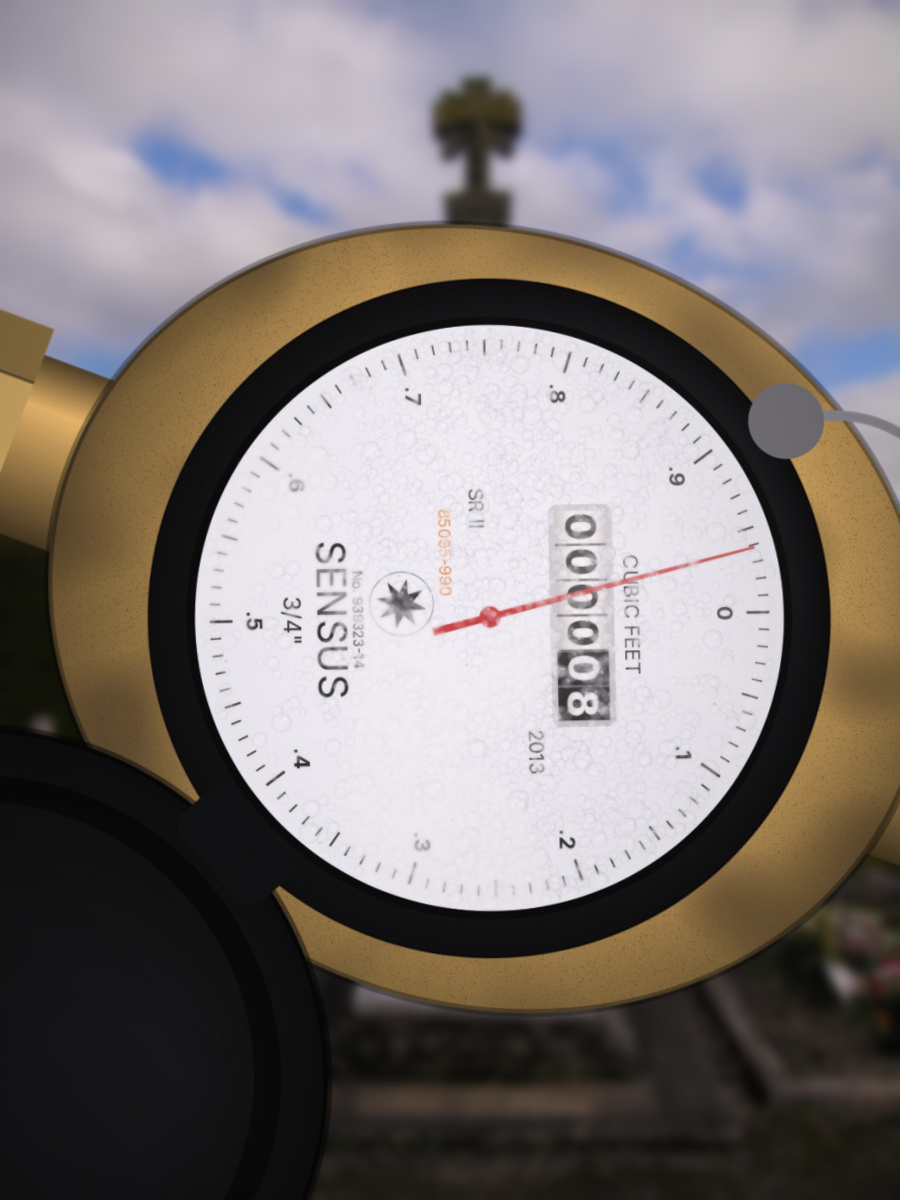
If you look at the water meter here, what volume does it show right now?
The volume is 7.96 ft³
